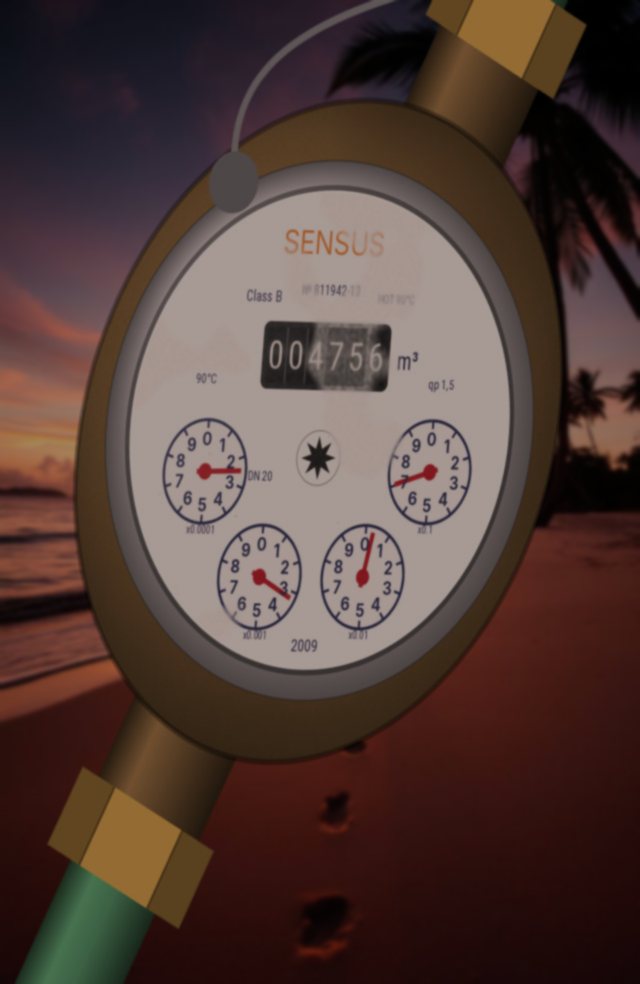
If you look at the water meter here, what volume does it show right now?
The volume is 4756.7032 m³
